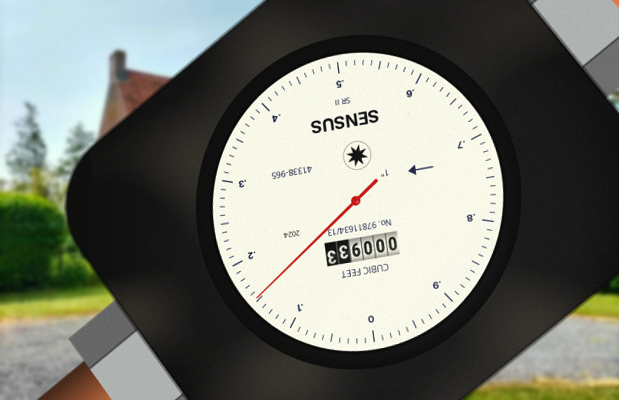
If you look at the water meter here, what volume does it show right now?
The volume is 933.15 ft³
